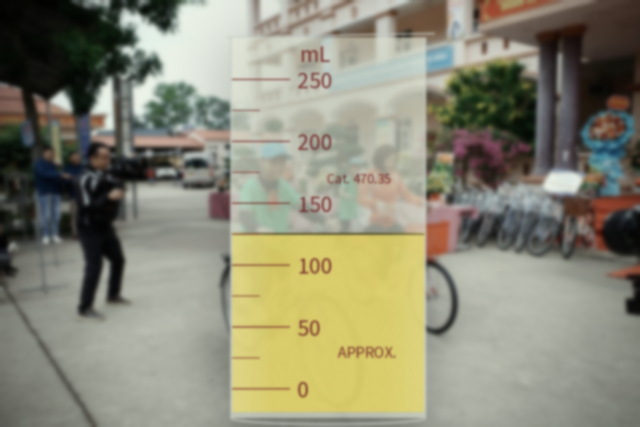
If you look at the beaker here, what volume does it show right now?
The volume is 125 mL
